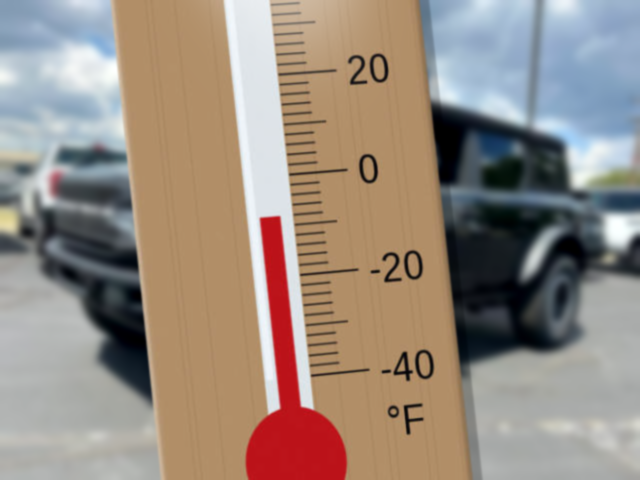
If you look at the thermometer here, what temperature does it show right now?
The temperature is -8 °F
